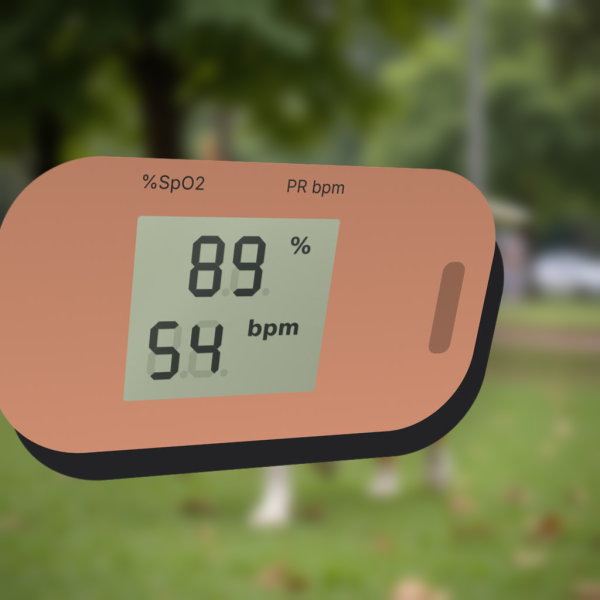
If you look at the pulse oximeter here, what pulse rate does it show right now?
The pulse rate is 54 bpm
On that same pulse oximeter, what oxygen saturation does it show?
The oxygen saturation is 89 %
